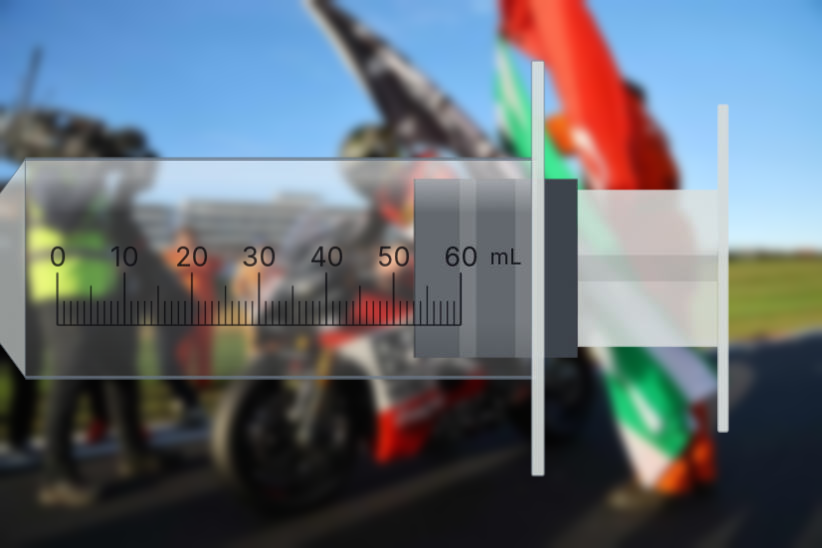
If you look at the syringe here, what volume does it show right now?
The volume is 53 mL
